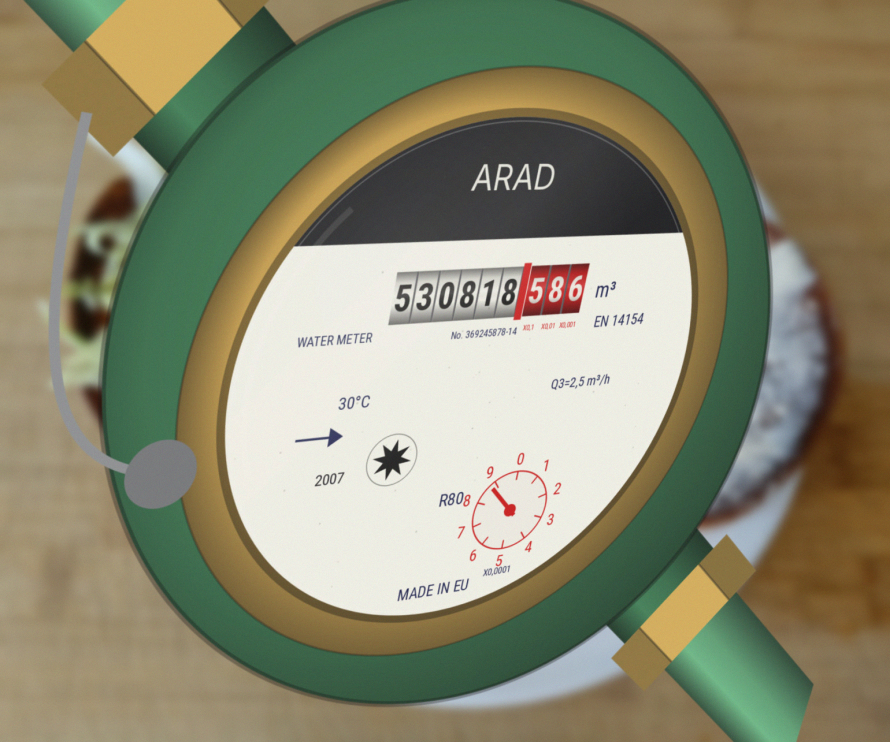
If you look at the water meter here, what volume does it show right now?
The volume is 530818.5868 m³
